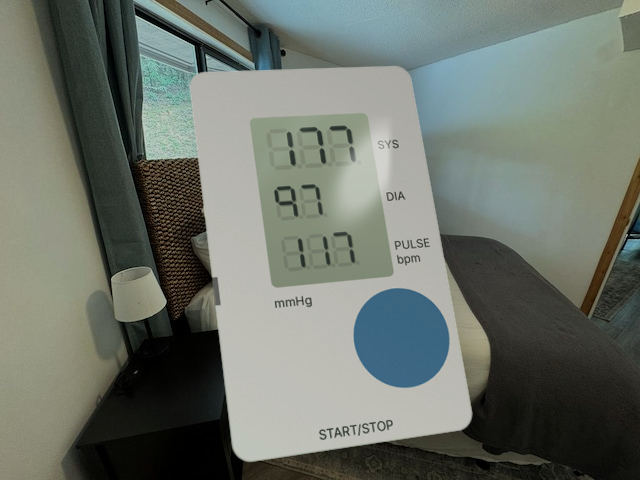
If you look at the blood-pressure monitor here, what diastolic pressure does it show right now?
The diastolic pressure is 97 mmHg
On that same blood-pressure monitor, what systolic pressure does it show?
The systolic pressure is 177 mmHg
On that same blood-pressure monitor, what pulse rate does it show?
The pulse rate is 117 bpm
